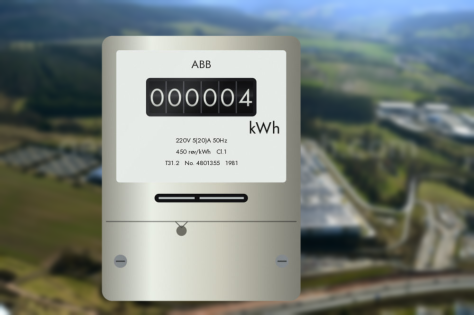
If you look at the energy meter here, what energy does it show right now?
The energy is 4 kWh
